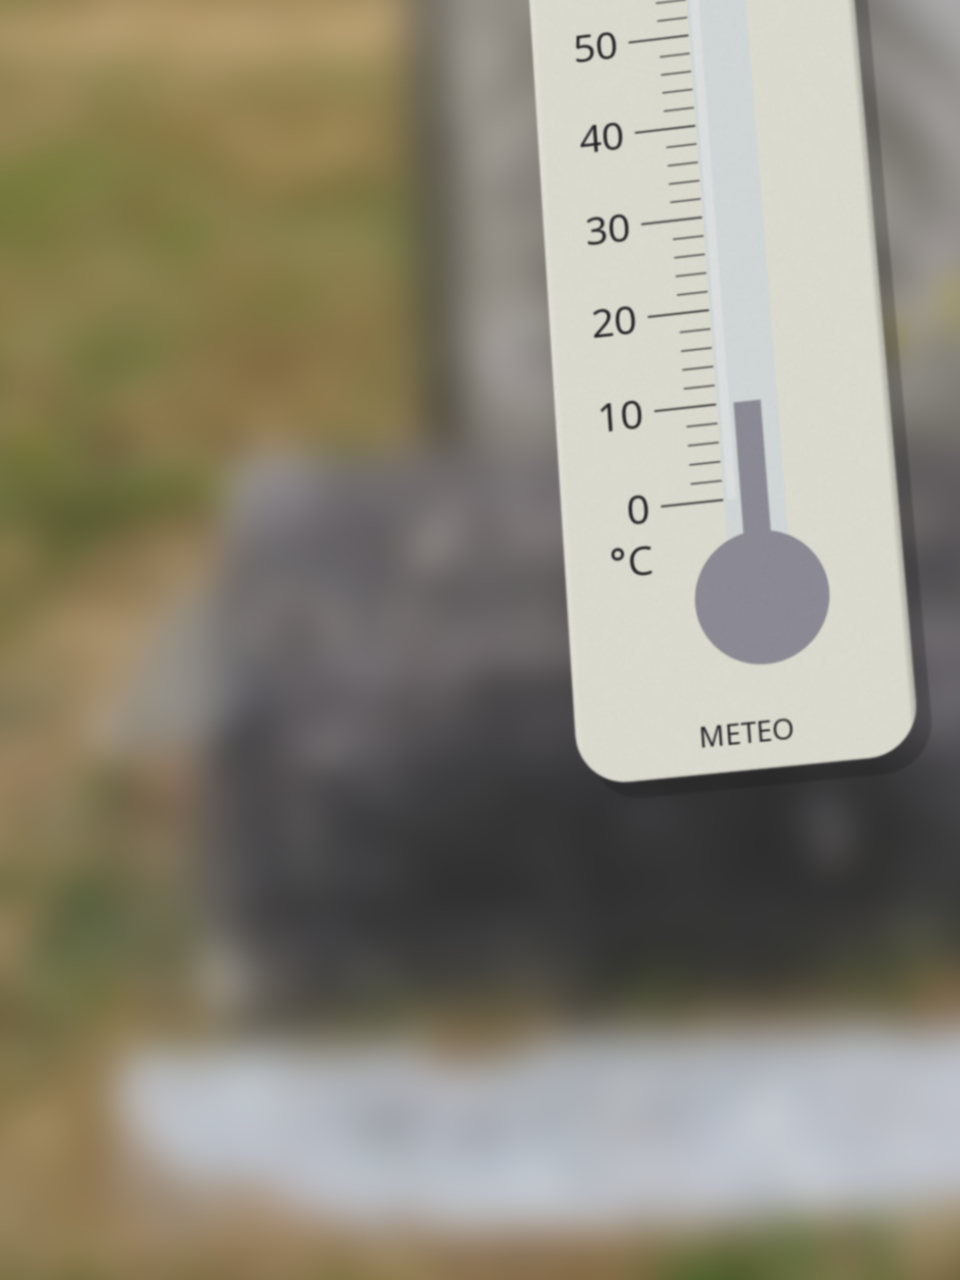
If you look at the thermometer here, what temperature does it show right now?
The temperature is 10 °C
